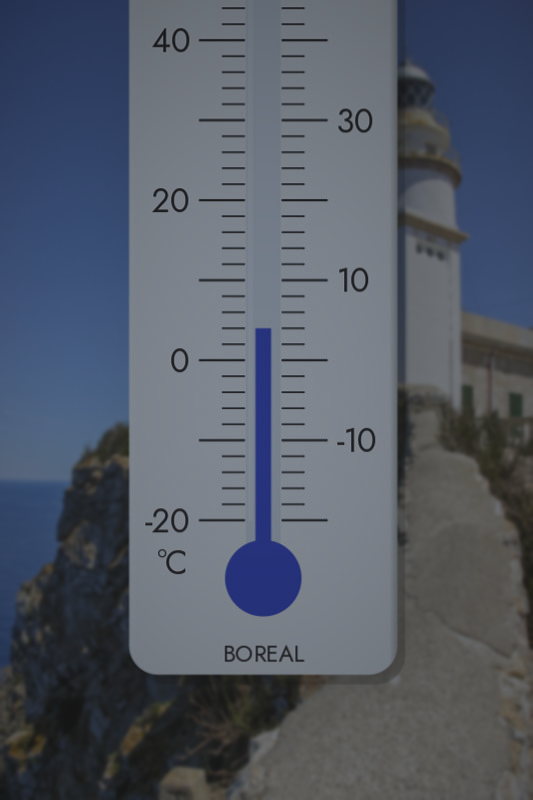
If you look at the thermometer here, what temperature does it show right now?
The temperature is 4 °C
